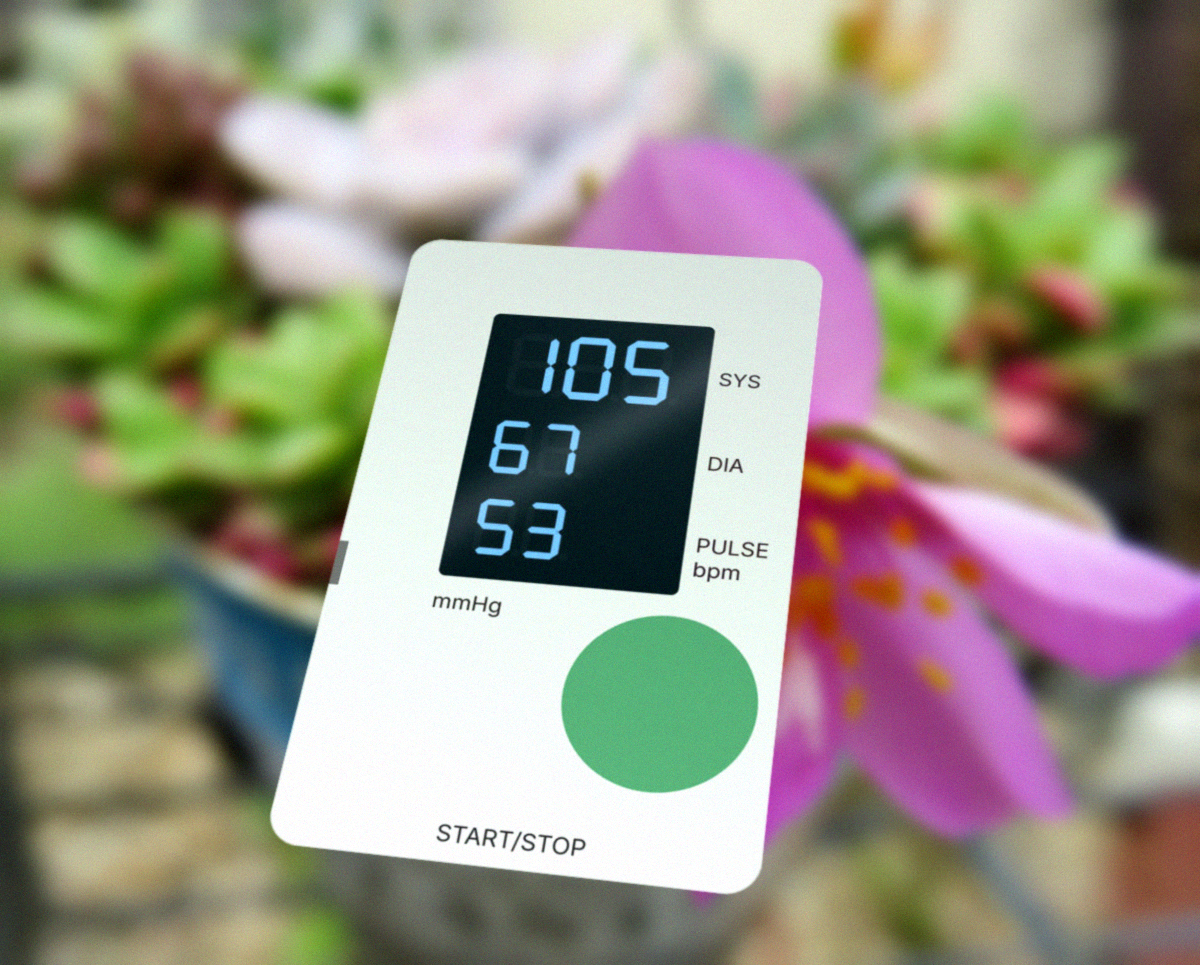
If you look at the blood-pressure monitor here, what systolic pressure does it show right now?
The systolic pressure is 105 mmHg
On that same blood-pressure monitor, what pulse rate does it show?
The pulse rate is 53 bpm
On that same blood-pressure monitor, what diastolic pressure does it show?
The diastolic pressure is 67 mmHg
